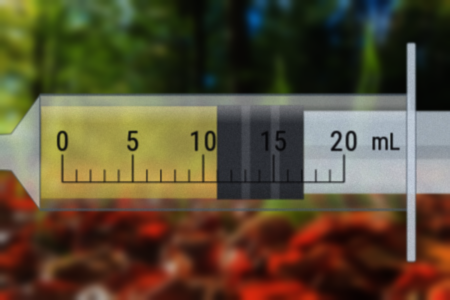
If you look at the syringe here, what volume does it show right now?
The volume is 11 mL
